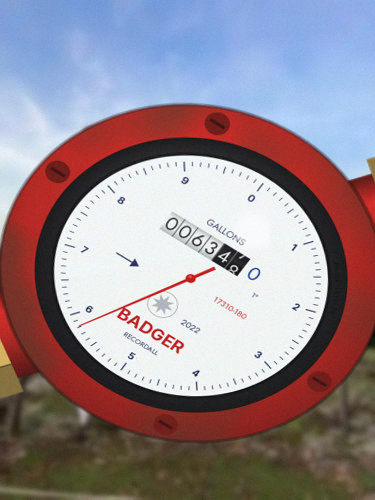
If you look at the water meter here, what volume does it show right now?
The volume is 63475.8 gal
